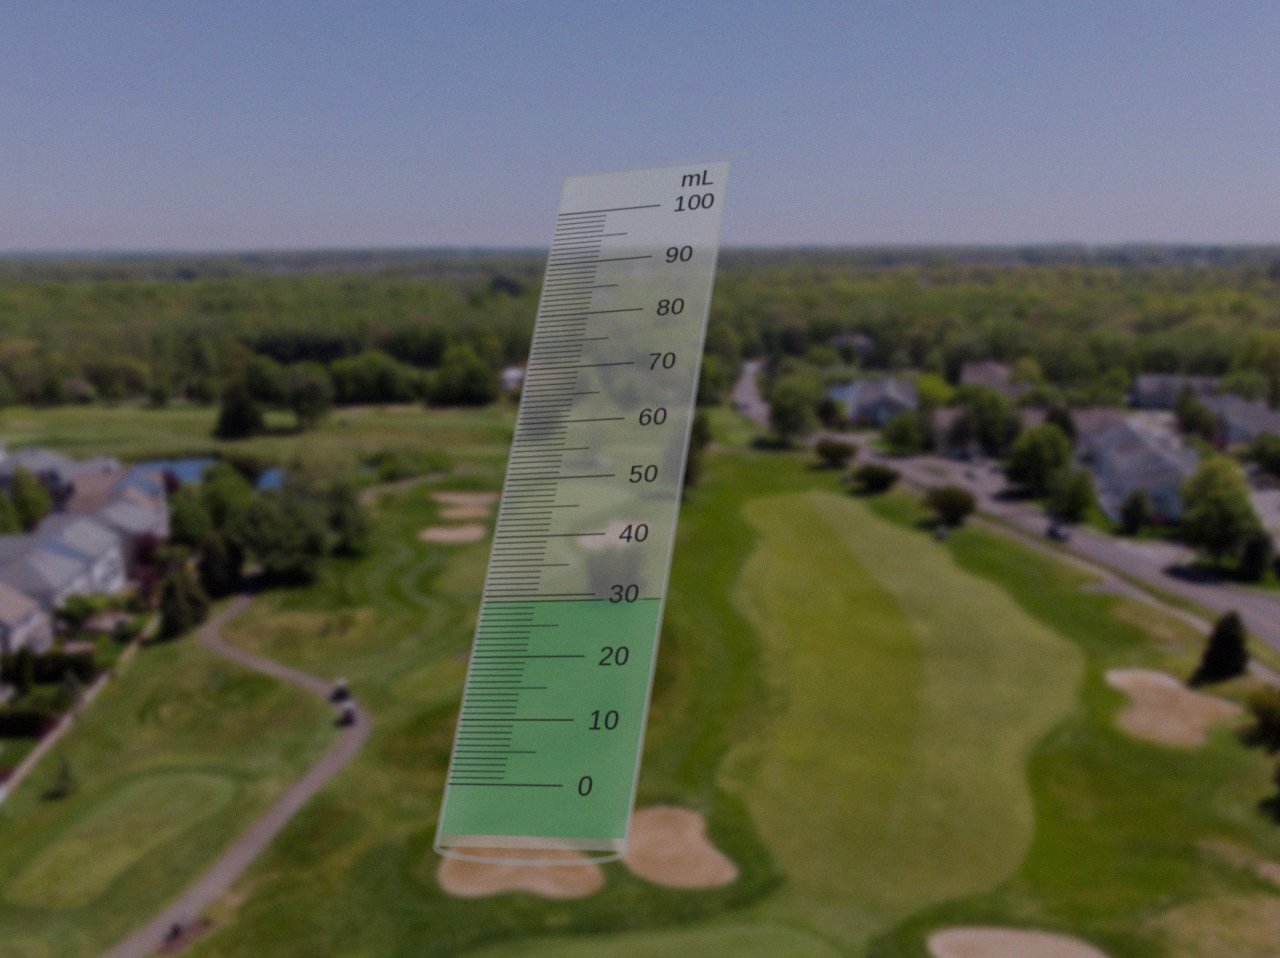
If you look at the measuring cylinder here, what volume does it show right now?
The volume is 29 mL
